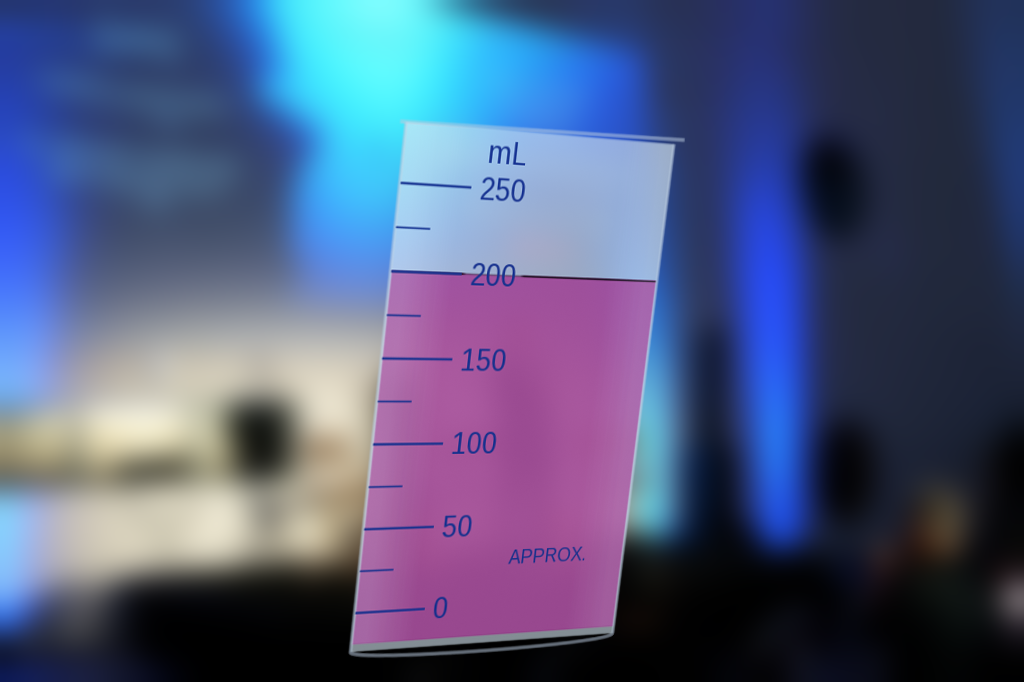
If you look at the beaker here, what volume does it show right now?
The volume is 200 mL
